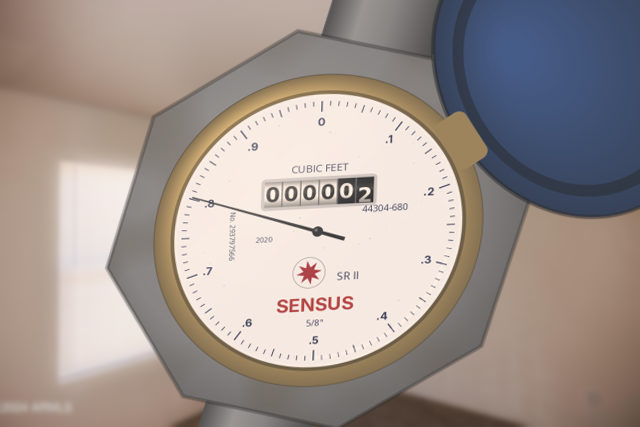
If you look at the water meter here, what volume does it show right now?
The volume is 1.80 ft³
